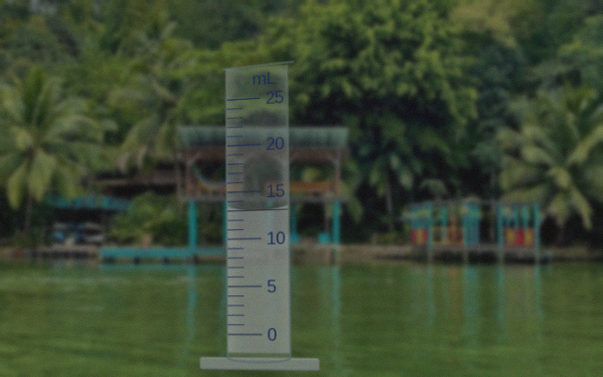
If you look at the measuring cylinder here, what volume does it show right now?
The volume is 13 mL
